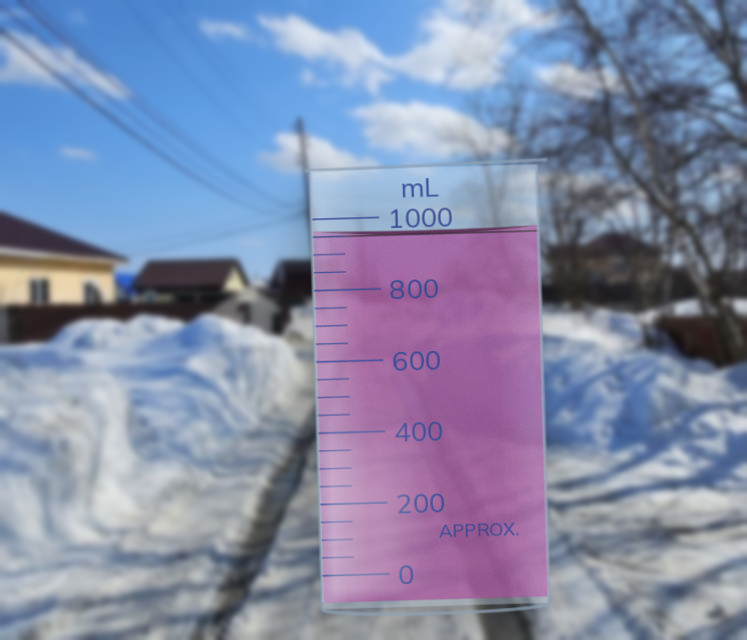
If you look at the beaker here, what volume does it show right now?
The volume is 950 mL
